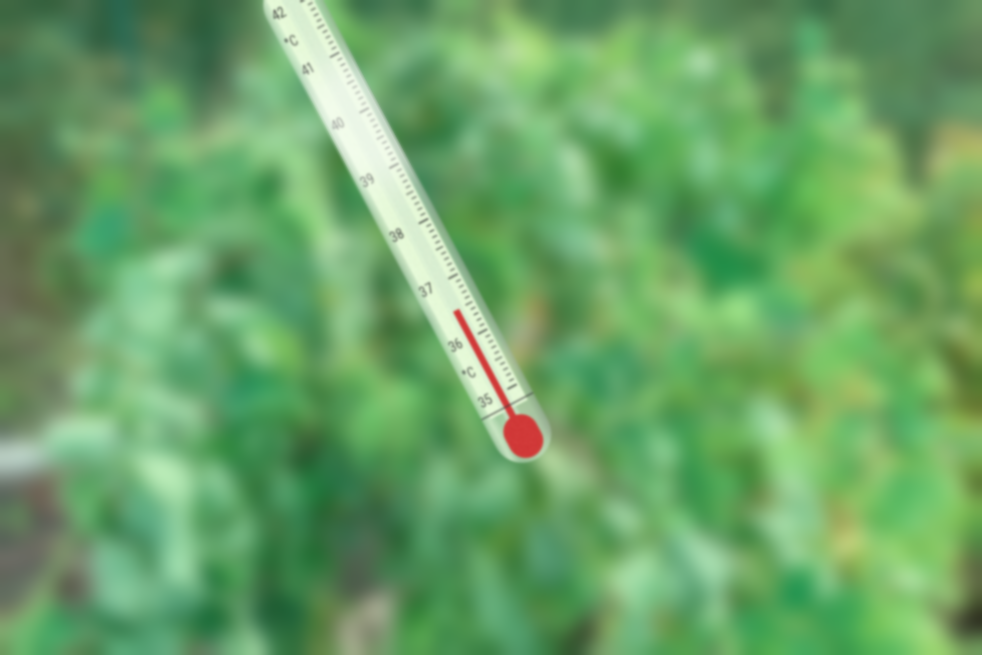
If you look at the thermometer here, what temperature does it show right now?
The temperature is 36.5 °C
